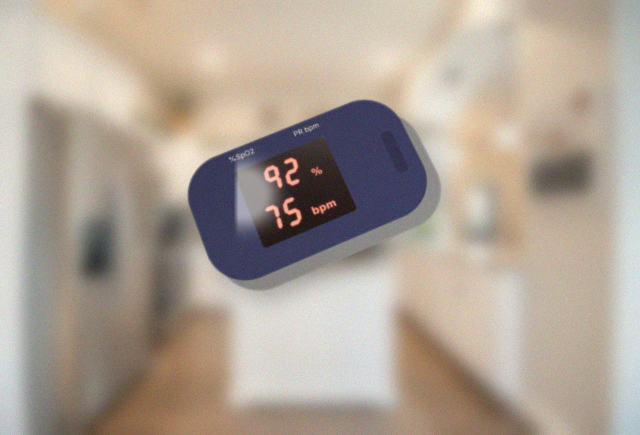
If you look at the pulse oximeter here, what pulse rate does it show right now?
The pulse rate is 75 bpm
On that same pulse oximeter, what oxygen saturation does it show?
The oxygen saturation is 92 %
